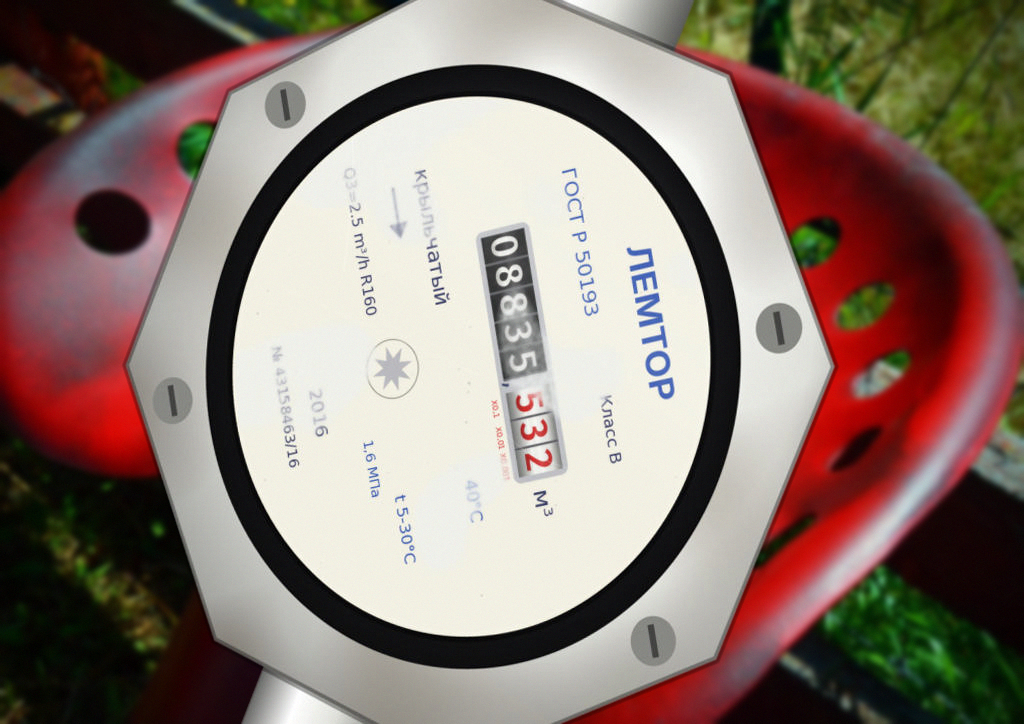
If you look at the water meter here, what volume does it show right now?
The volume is 8835.532 m³
